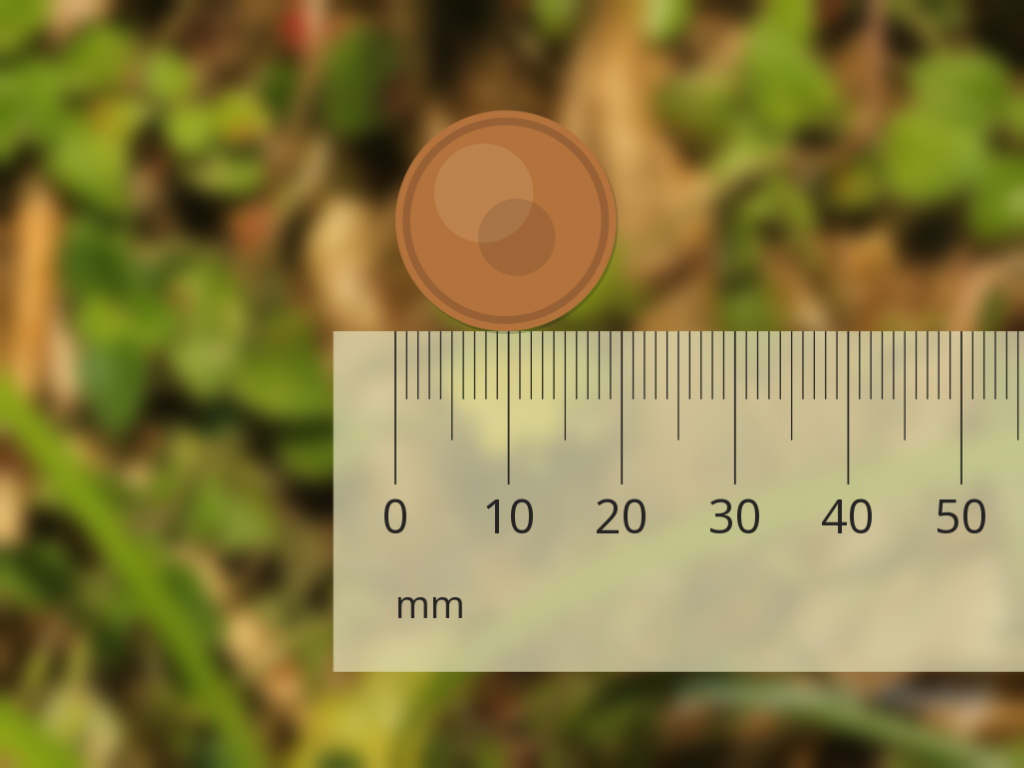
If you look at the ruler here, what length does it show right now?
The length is 19.5 mm
